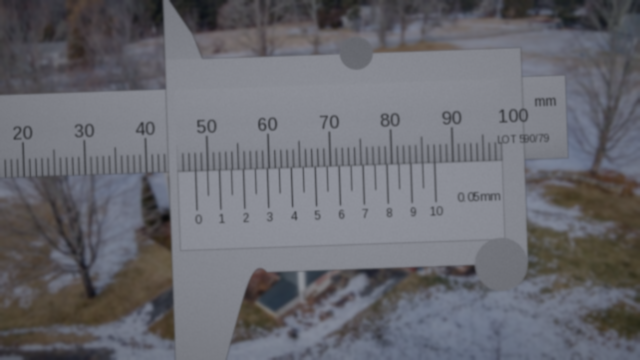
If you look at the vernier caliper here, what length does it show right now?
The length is 48.0 mm
